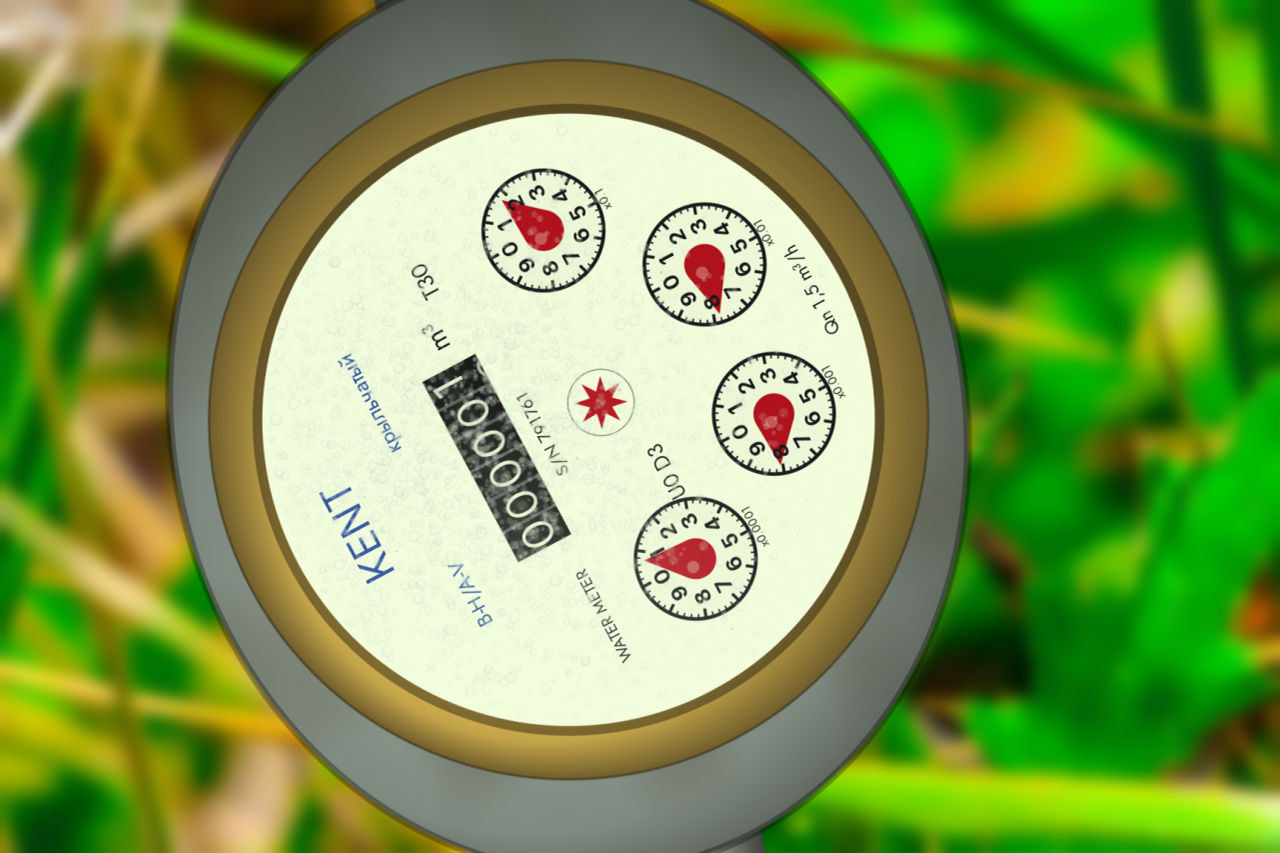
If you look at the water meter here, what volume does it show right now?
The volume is 1.1780 m³
